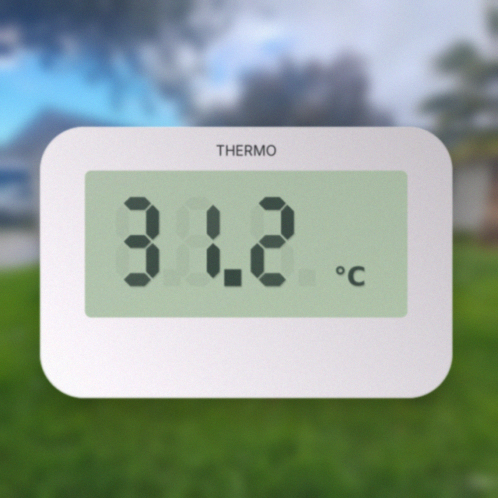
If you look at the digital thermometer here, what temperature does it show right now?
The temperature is 31.2 °C
